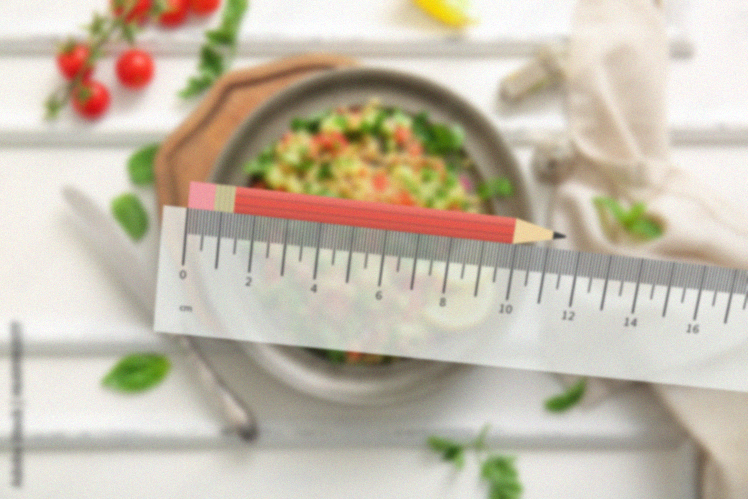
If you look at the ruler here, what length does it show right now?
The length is 11.5 cm
